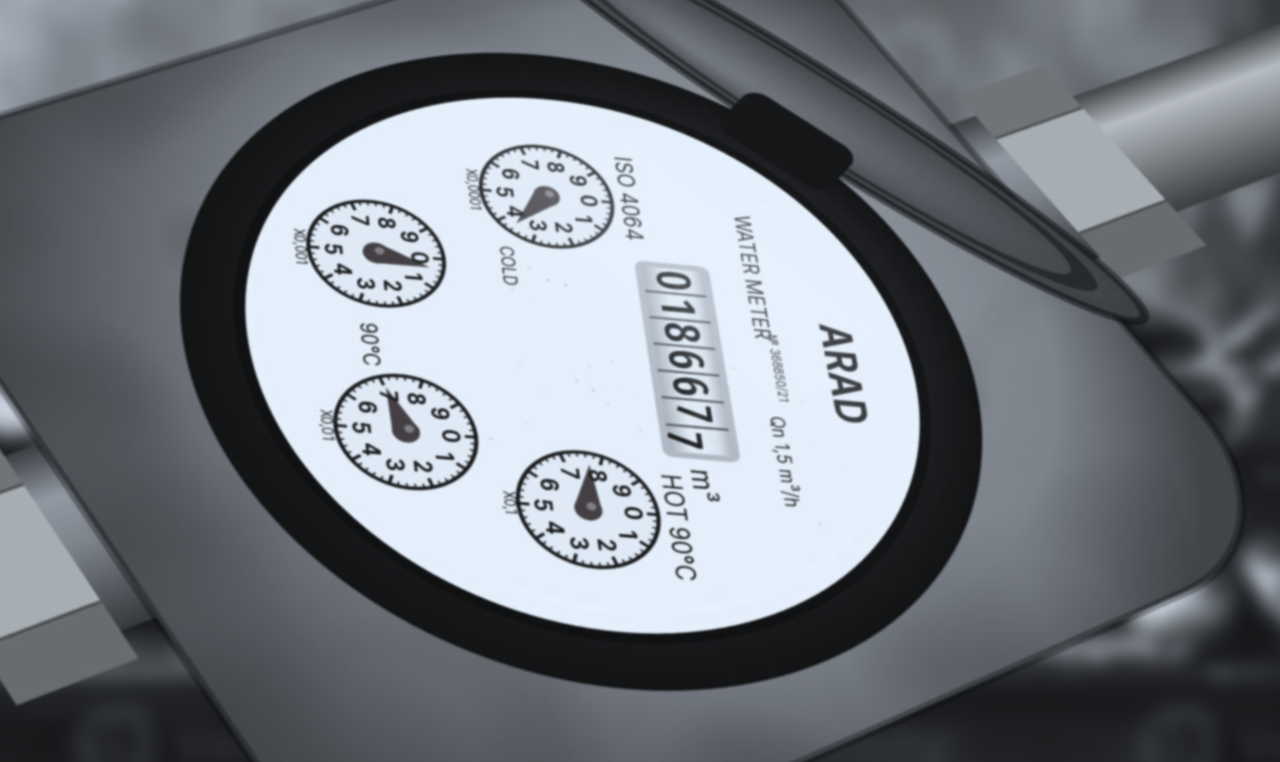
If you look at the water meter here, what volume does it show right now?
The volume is 186676.7703 m³
